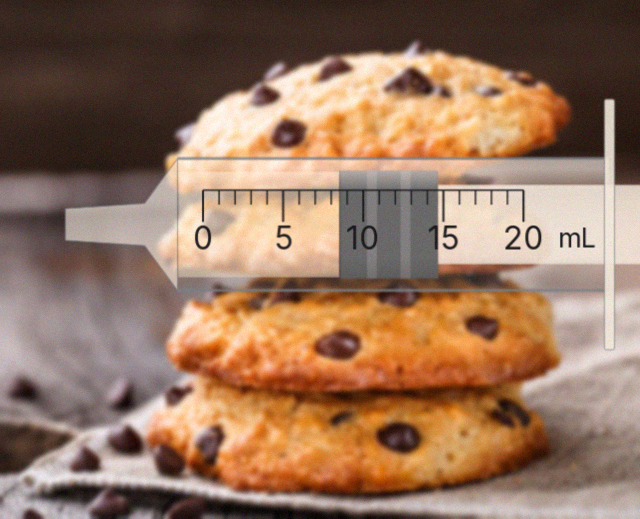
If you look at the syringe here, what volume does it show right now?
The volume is 8.5 mL
